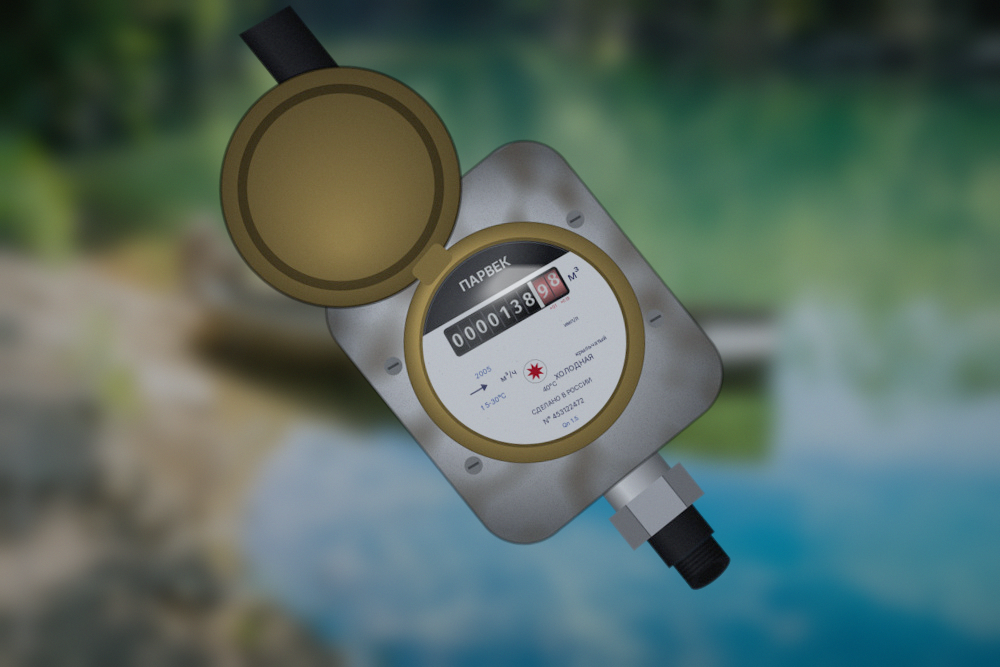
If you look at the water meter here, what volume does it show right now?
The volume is 138.98 m³
